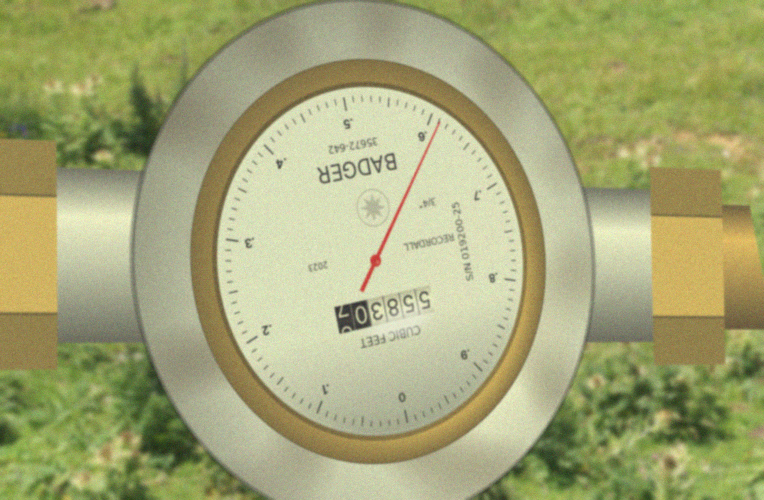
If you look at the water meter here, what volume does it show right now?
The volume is 558306.61 ft³
